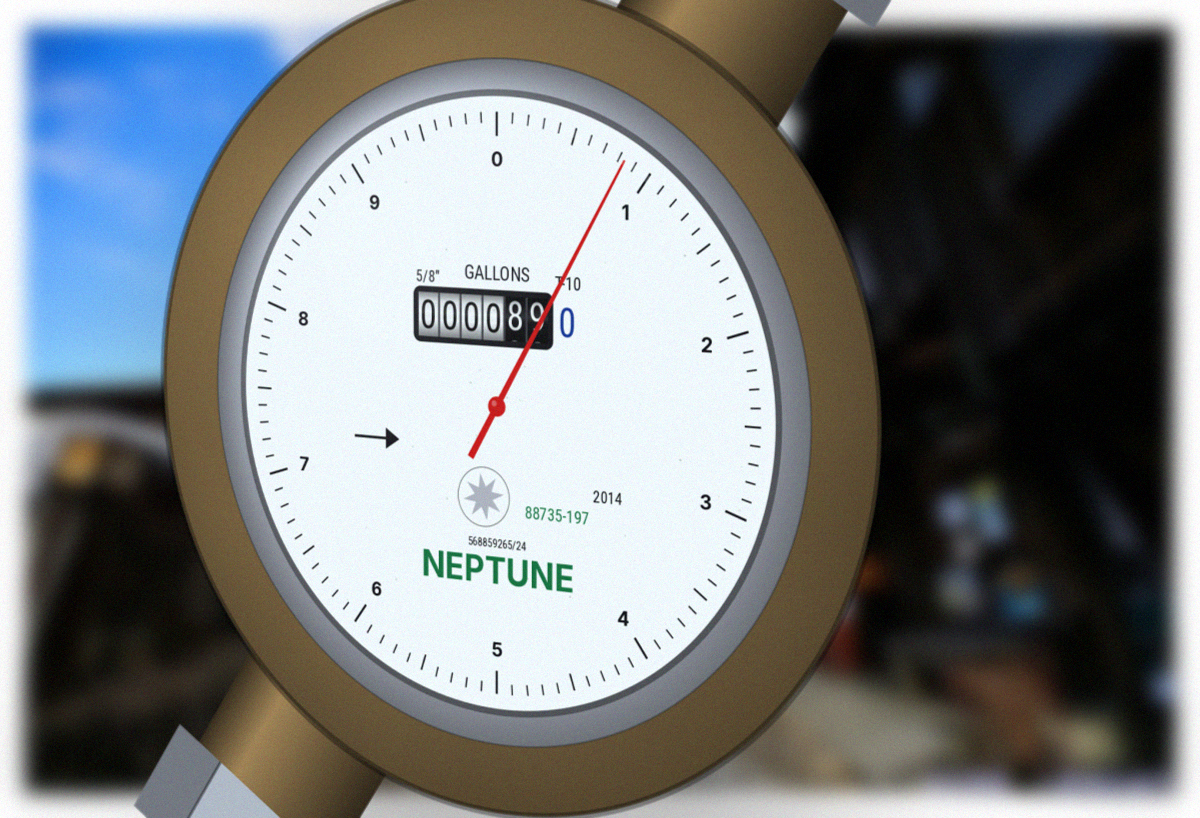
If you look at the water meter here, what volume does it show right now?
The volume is 890.8 gal
